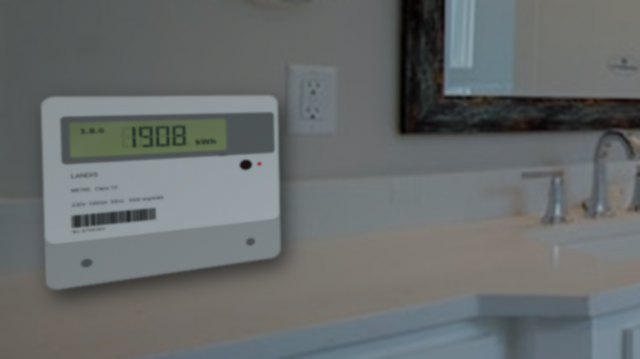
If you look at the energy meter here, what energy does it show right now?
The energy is 1908 kWh
